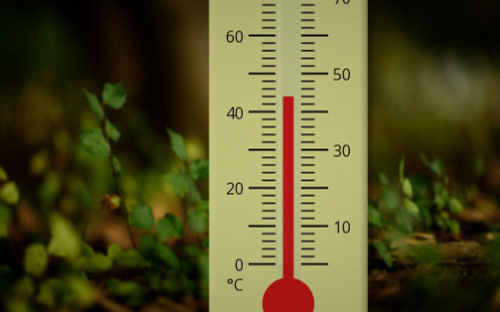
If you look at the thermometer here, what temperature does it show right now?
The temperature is 44 °C
